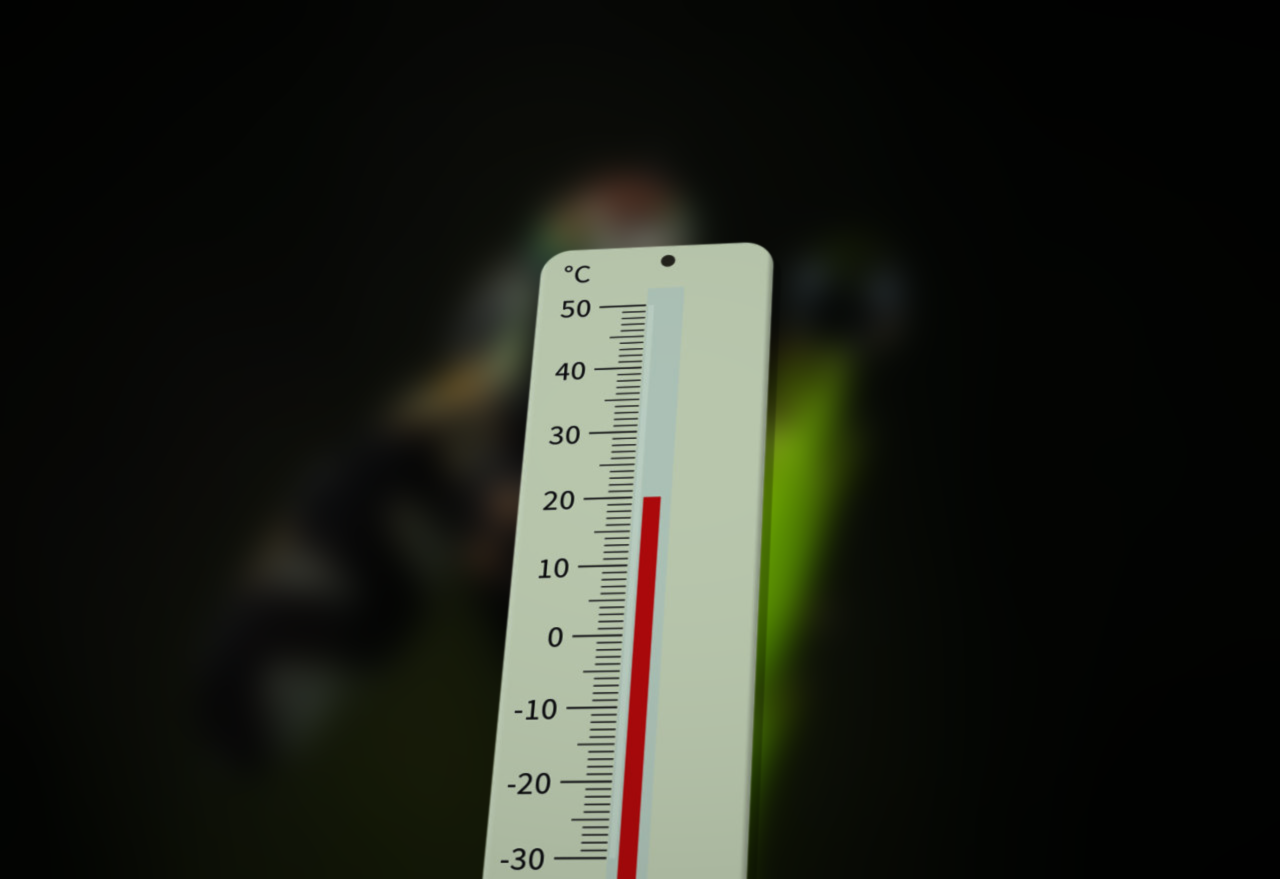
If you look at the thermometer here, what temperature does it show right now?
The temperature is 20 °C
